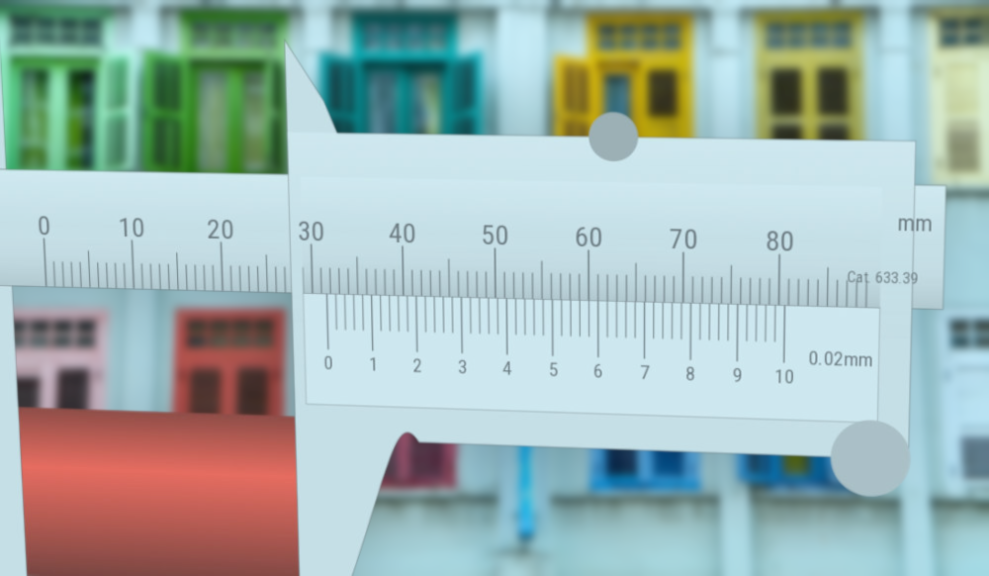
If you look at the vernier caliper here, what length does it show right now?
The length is 31.6 mm
